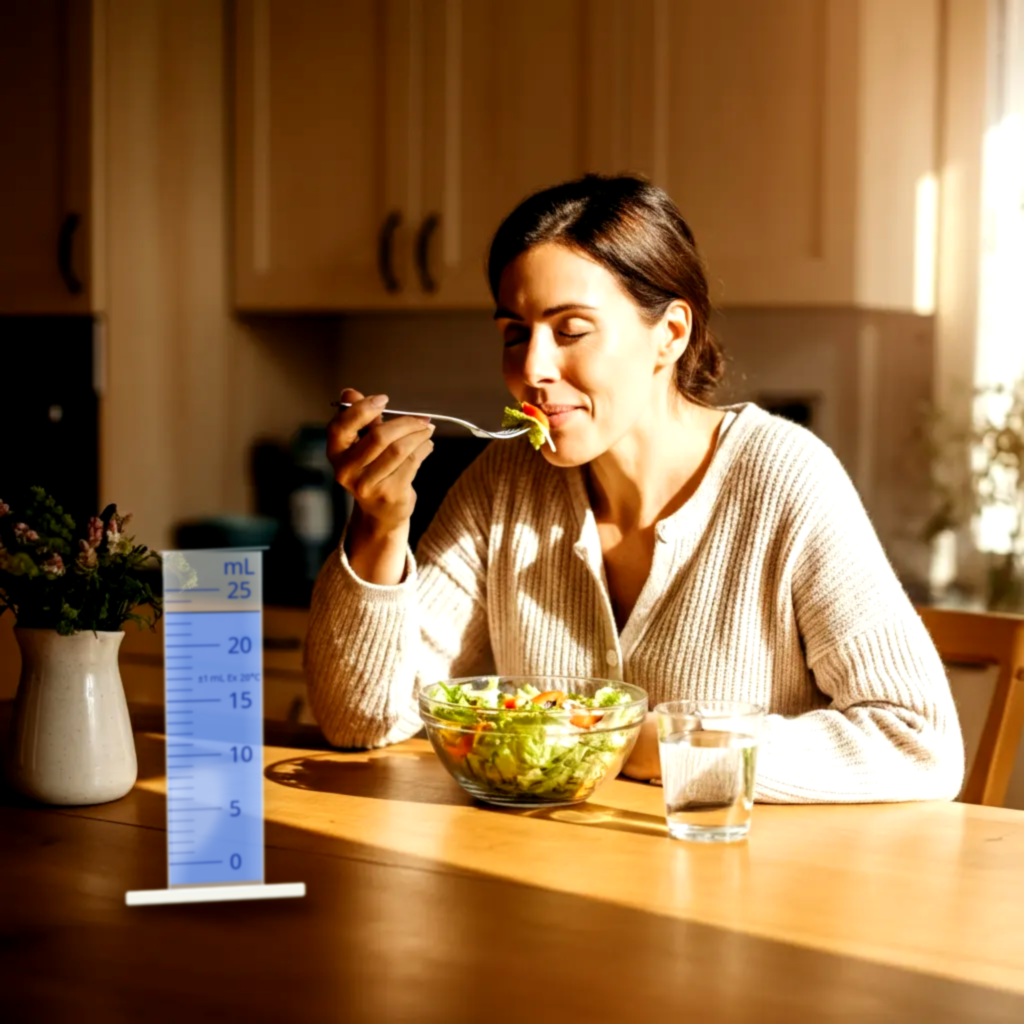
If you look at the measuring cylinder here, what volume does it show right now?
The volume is 23 mL
